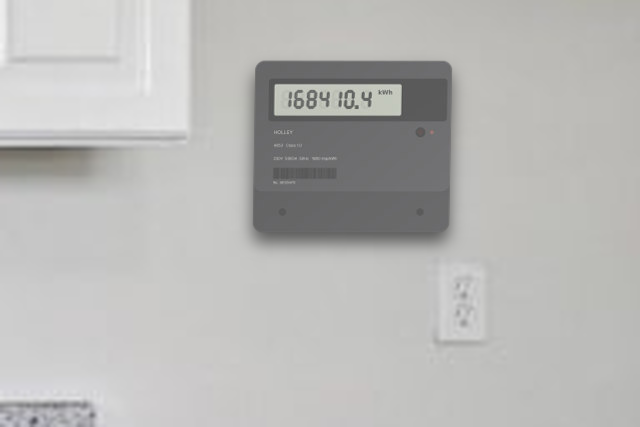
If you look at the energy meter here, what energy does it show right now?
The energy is 168410.4 kWh
